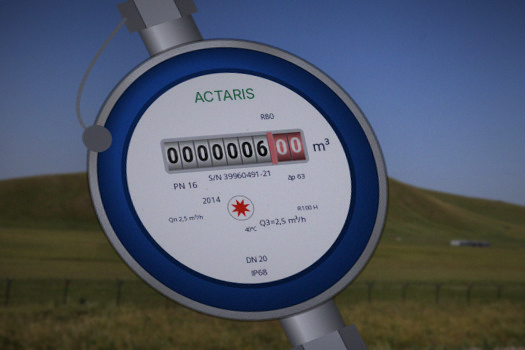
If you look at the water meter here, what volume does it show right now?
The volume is 6.00 m³
